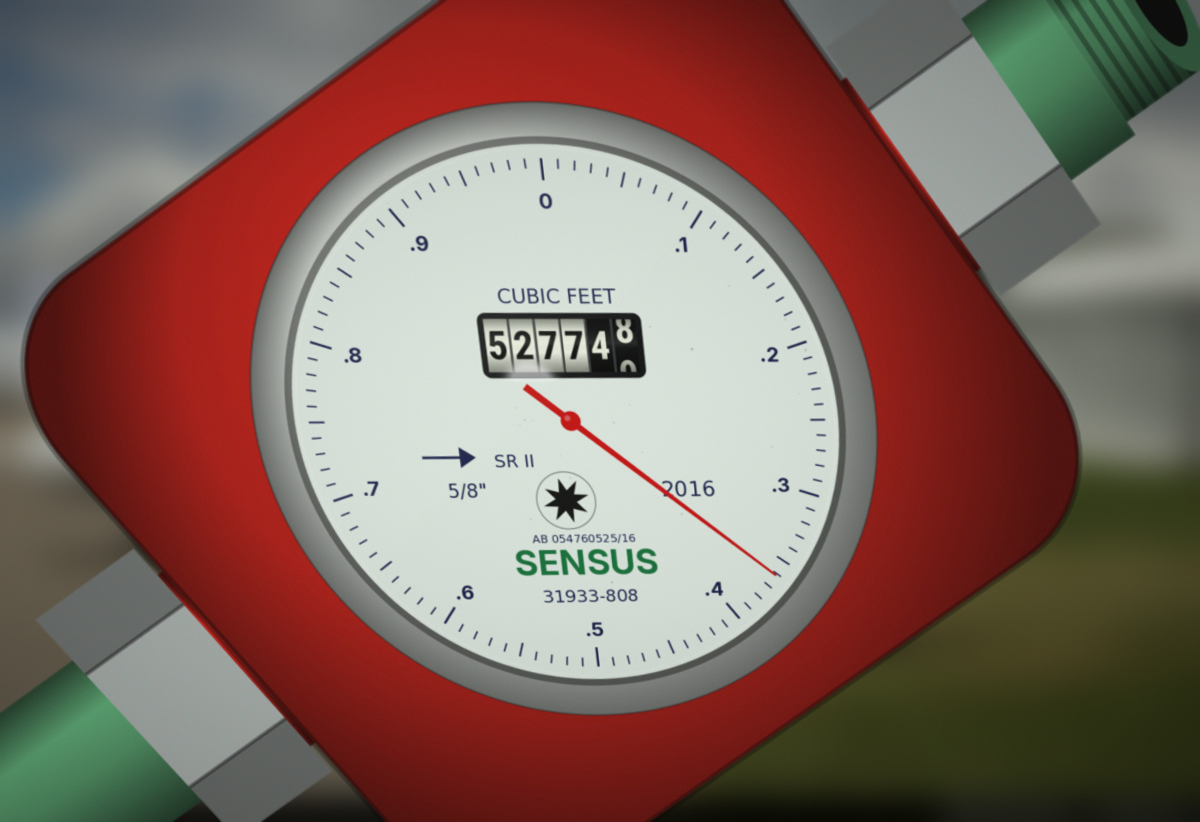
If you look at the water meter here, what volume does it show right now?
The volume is 527748.36 ft³
